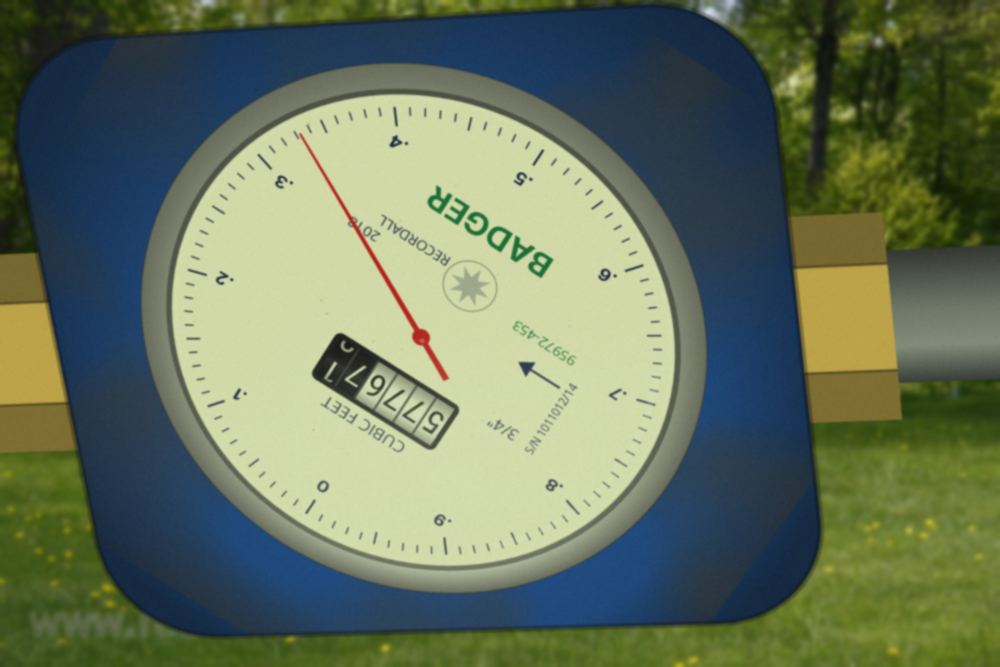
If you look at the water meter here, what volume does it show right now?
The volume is 577671.33 ft³
